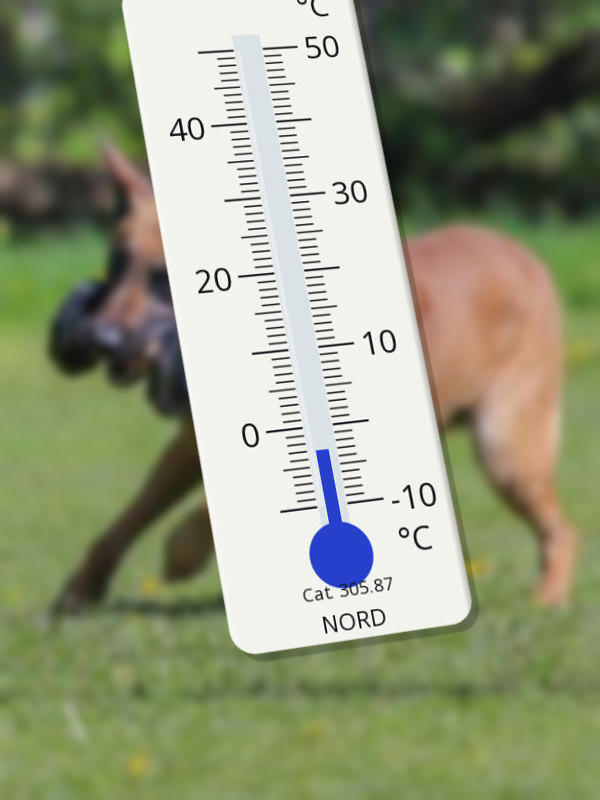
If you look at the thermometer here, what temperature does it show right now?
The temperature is -3 °C
